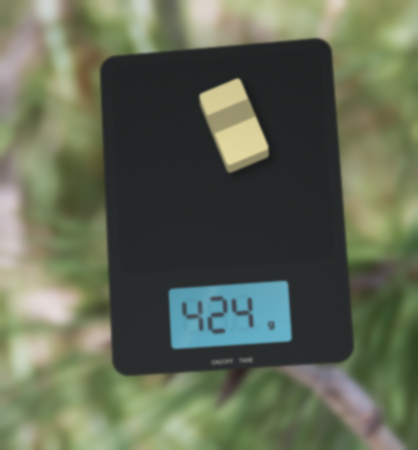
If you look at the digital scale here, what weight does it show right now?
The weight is 424 g
